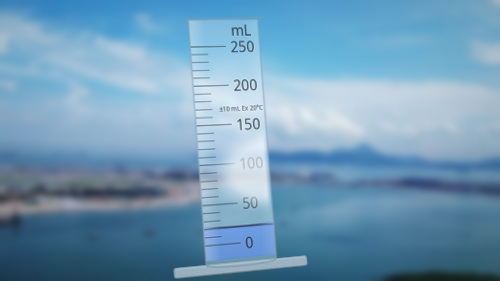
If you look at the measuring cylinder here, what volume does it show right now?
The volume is 20 mL
